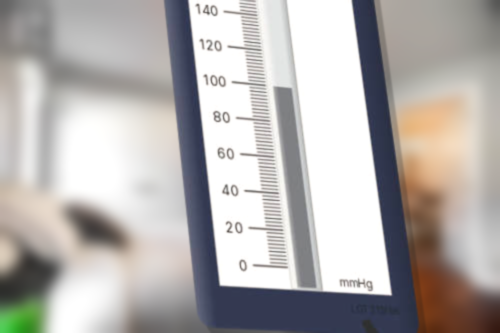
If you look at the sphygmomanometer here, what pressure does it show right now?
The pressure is 100 mmHg
